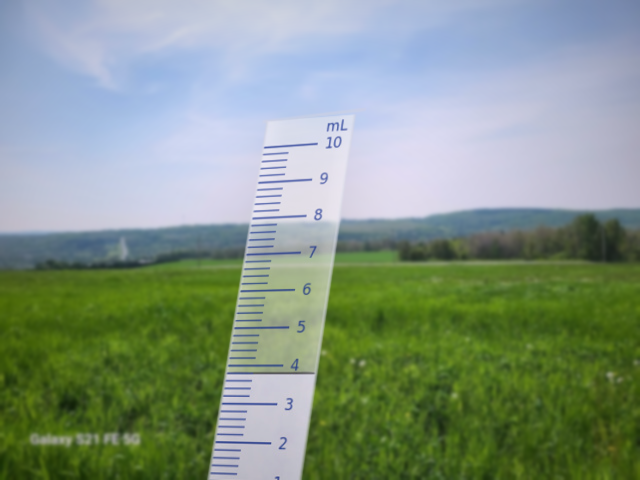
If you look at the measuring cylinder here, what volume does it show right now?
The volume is 3.8 mL
